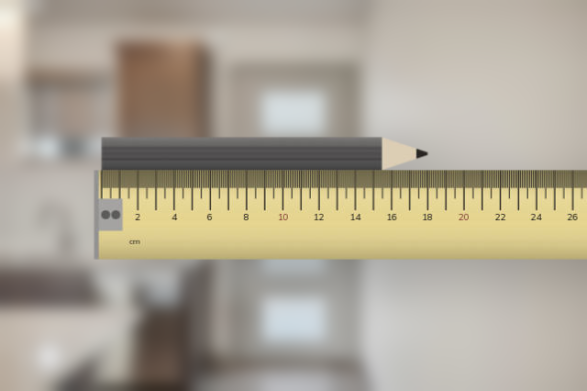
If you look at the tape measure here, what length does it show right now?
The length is 18 cm
